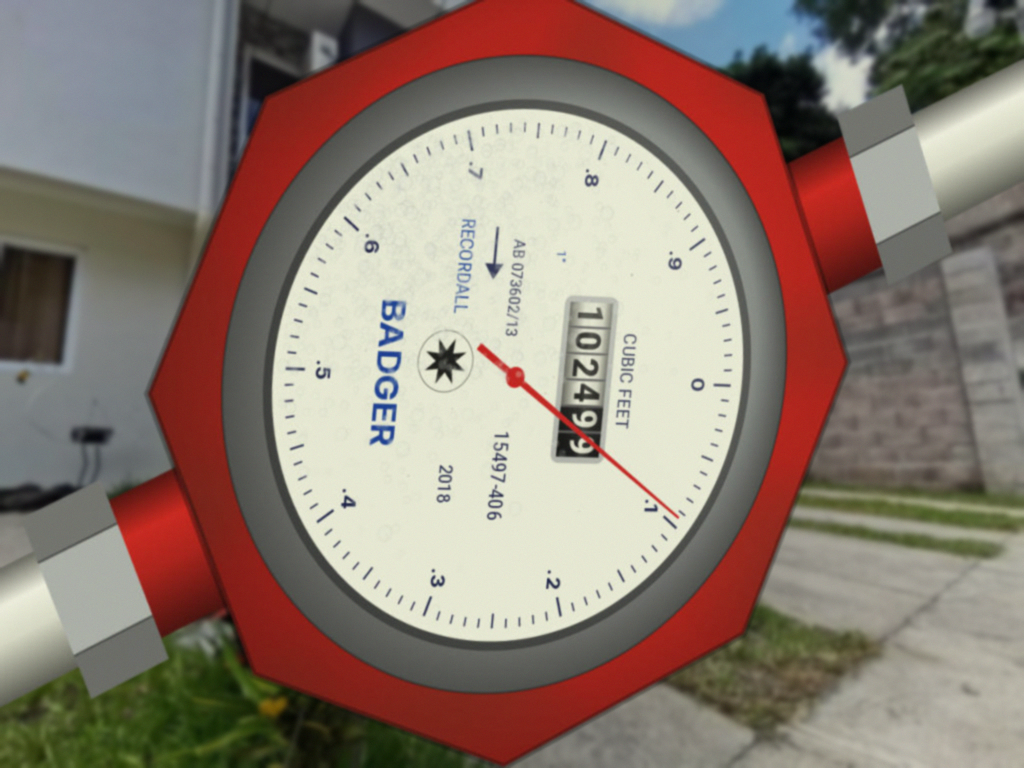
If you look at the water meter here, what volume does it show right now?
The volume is 102499.09 ft³
